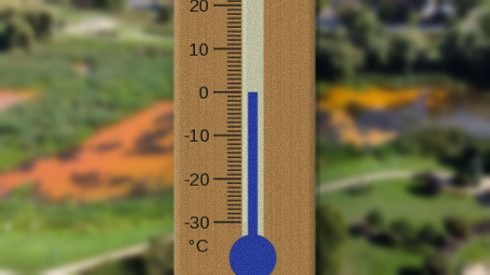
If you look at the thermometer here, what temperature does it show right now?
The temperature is 0 °C
